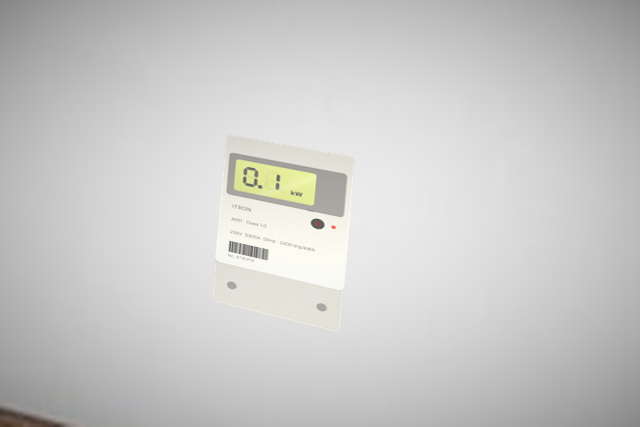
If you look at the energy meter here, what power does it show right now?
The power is 0.1 kW
